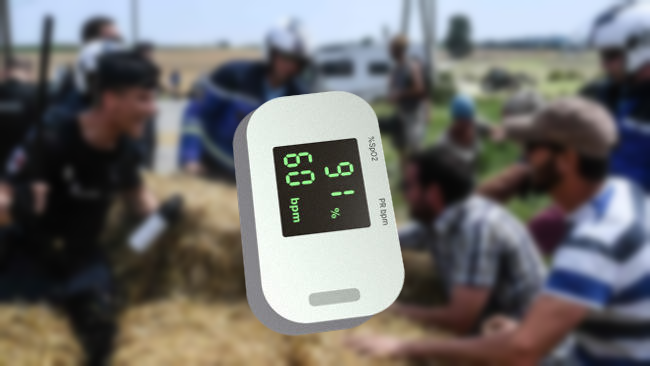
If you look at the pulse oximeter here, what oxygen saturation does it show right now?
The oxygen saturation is 91 %
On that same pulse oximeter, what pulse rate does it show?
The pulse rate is 60 bpm
